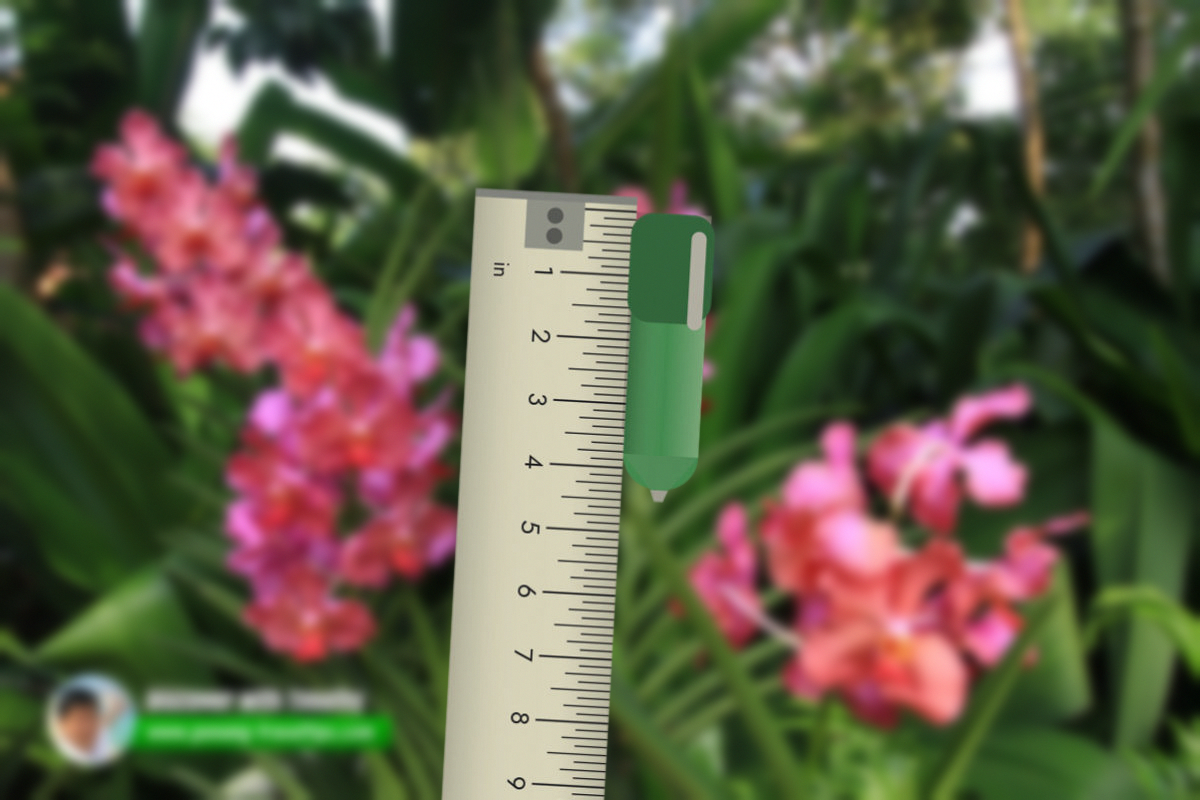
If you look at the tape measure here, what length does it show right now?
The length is 4.5 in
